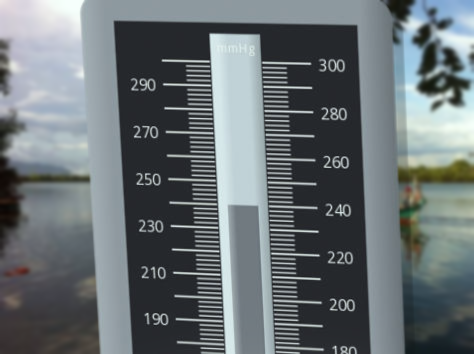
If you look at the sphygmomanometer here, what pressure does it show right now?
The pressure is 240 mmHg
